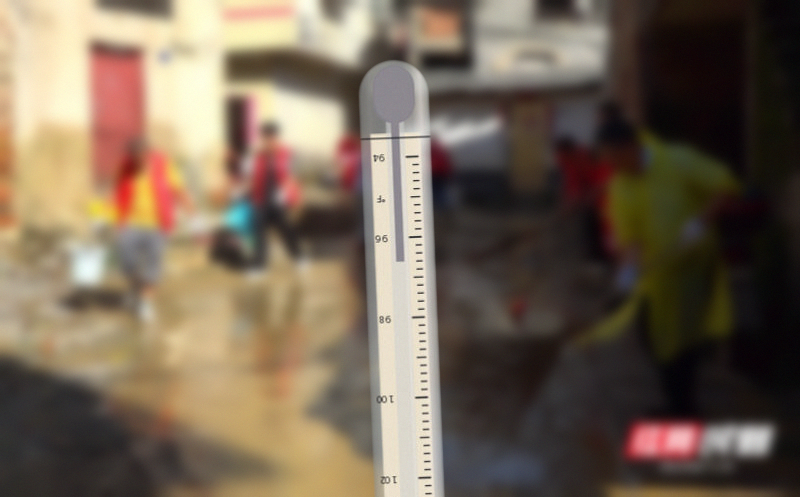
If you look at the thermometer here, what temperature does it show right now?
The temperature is 96.6 °F
